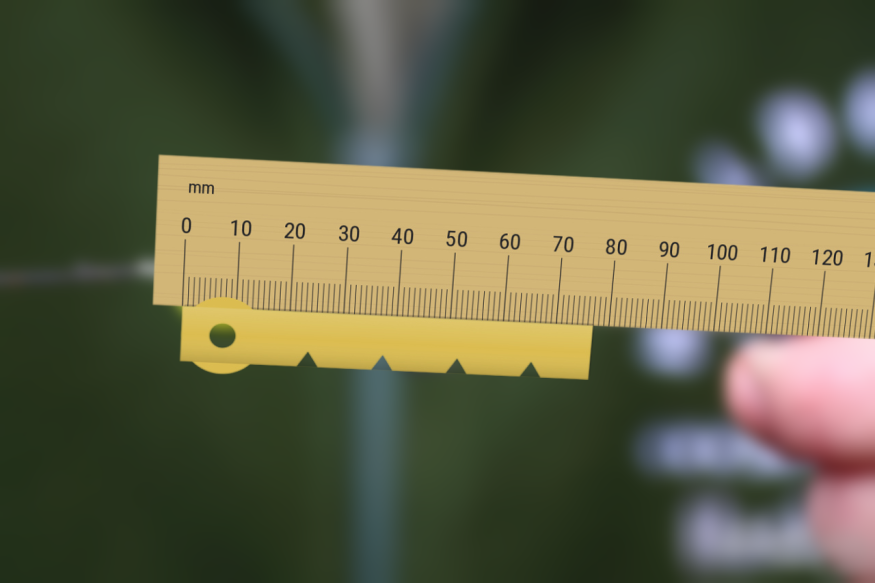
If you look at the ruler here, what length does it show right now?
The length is 77 mm
